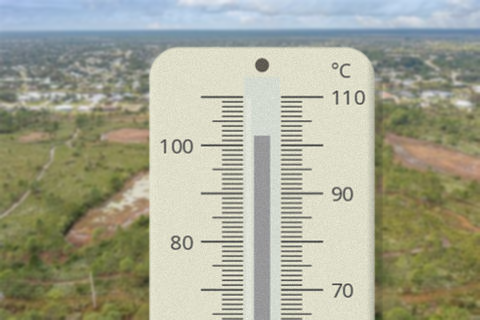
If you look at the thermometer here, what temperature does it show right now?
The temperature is 102 °C
